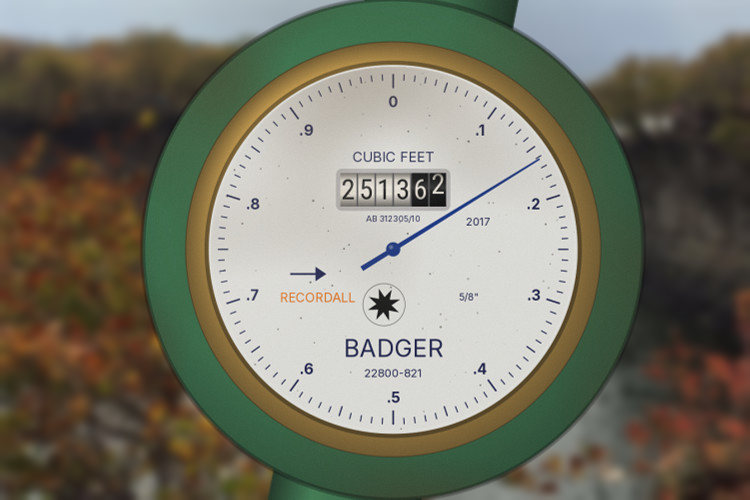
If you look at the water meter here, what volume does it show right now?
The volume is 251362.16 ft³
